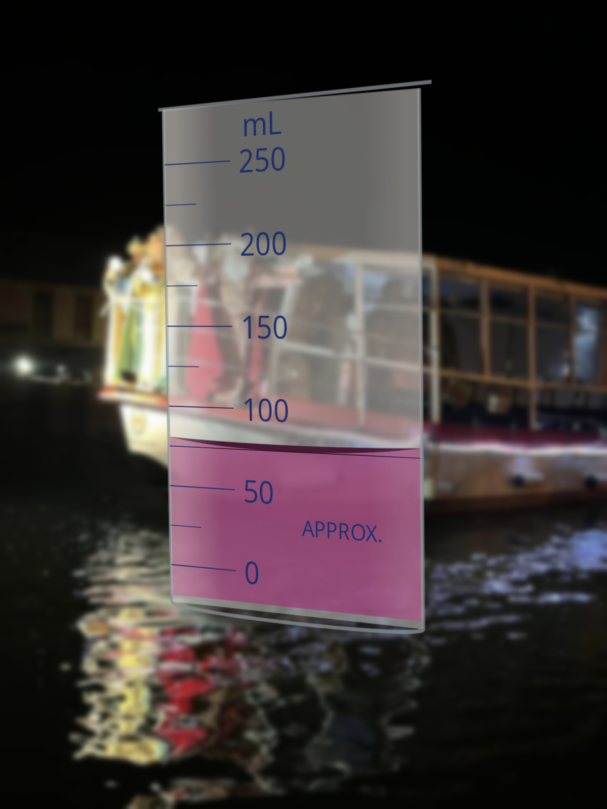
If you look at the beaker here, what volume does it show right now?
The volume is 75 mL
